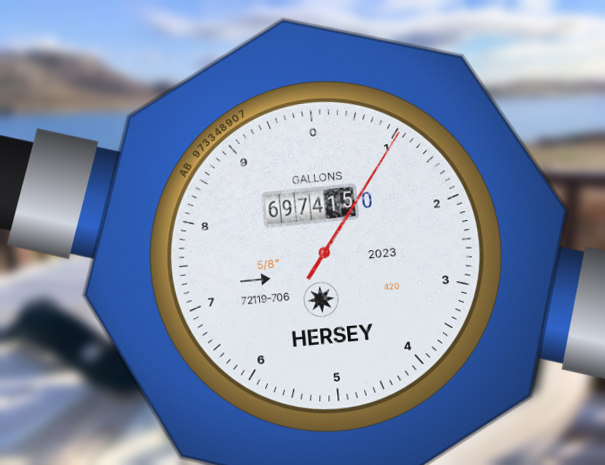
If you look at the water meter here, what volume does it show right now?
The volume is 6974151.0 gal
